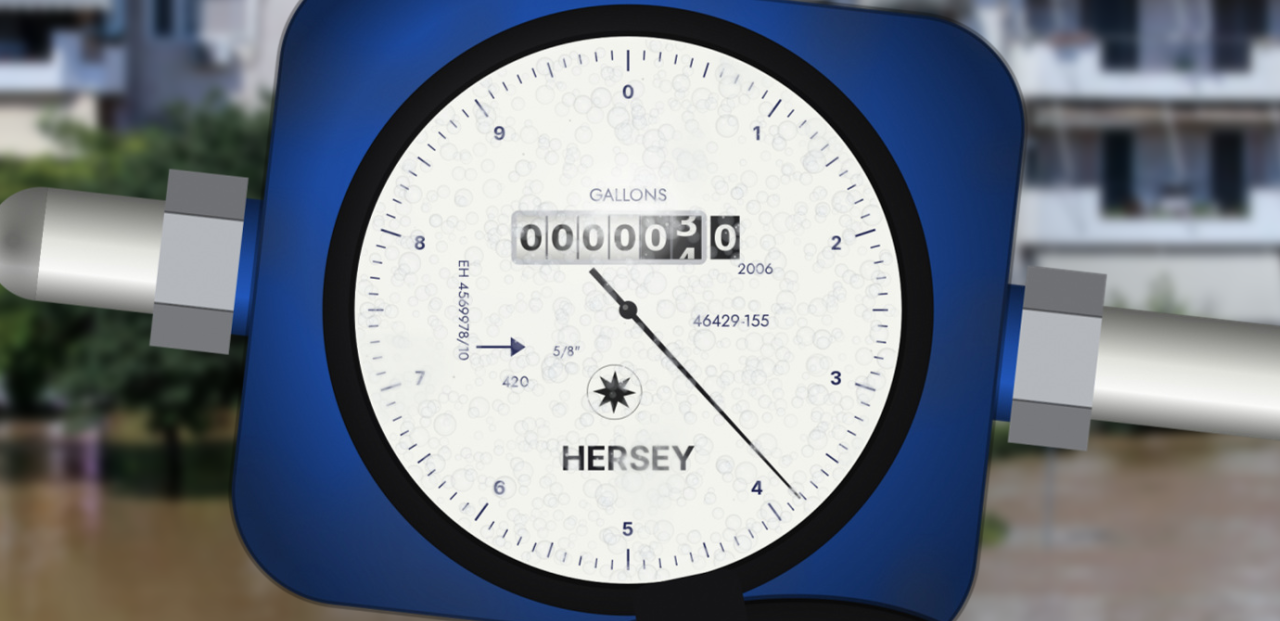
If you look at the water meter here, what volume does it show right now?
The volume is 33.8 gal
